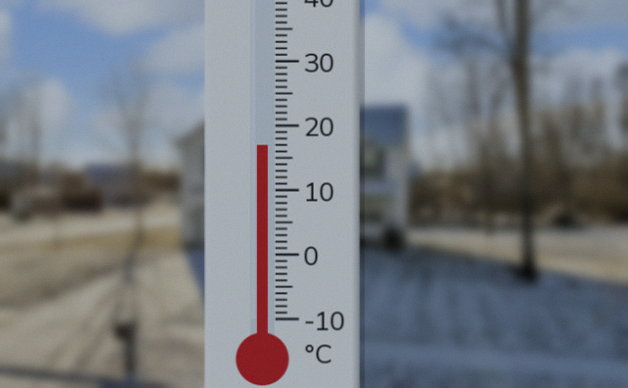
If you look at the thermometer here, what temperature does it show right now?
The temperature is 17 °C
